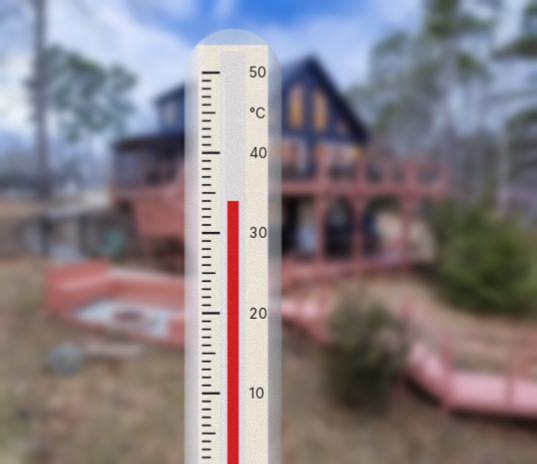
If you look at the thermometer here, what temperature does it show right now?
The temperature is 34 °C
